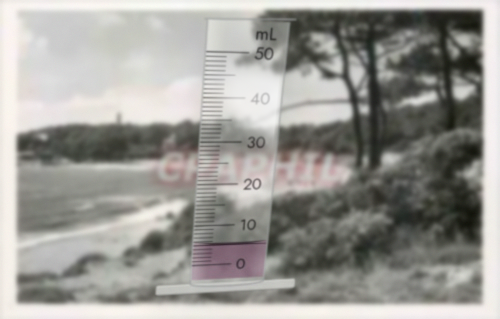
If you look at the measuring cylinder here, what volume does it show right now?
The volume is 5 mL
